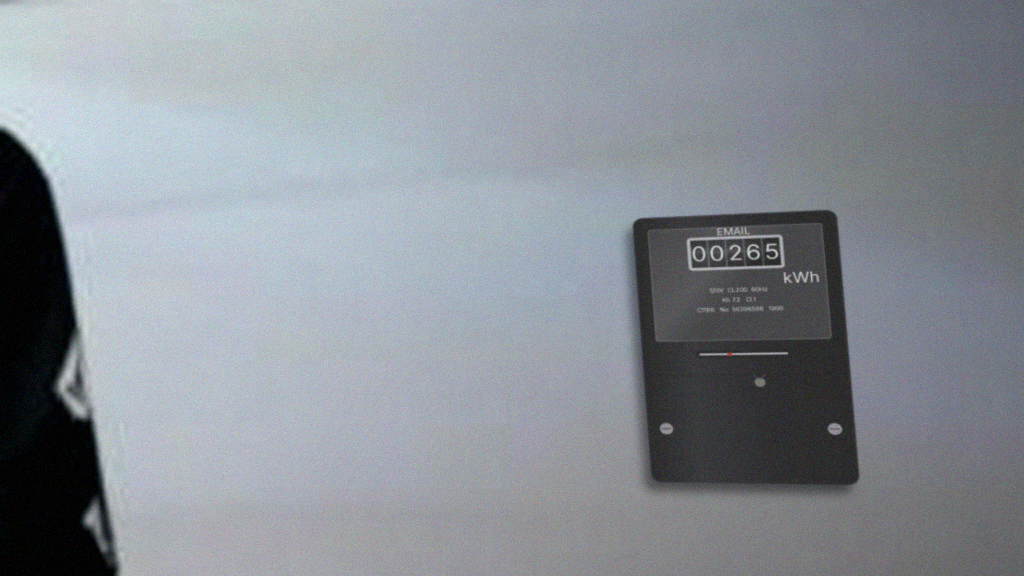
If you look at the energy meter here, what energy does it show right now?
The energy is 265 kWh
